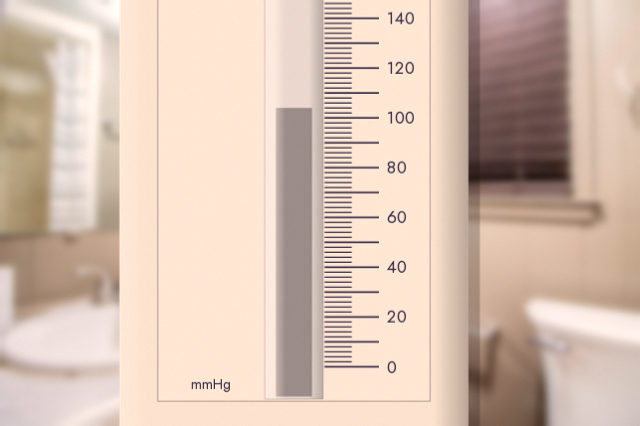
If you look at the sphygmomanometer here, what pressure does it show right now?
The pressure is 104 mmHg
